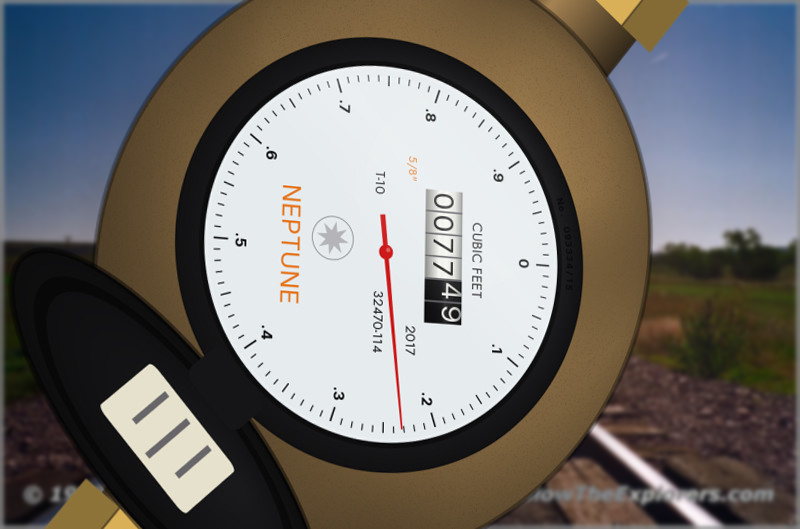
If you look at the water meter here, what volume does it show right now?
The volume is 7749.23 ft³
